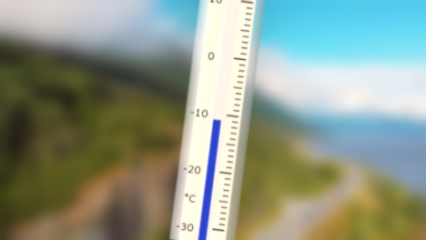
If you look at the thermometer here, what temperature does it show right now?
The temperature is -11 °C
